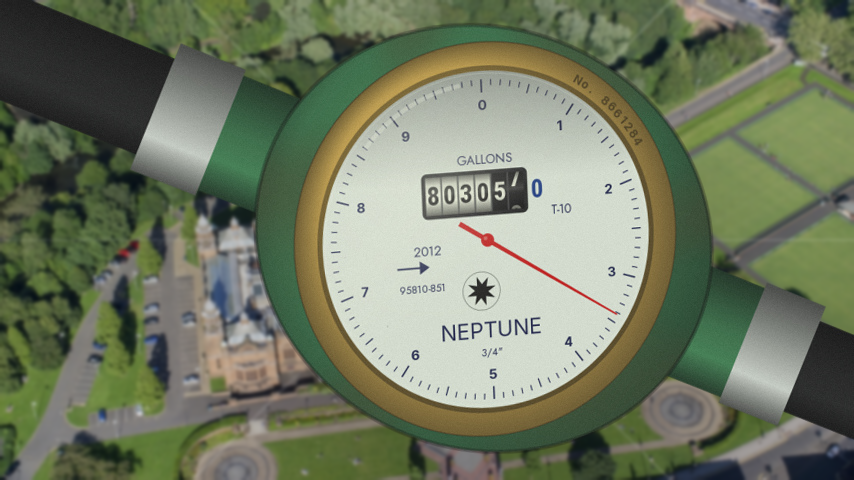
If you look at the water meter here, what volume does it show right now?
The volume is 8030573.4 gal
